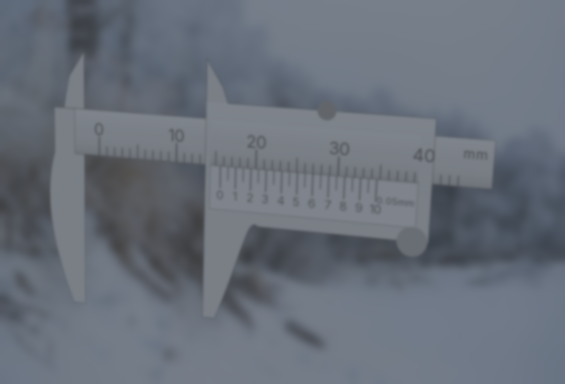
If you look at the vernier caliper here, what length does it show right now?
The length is 15.6 mm
